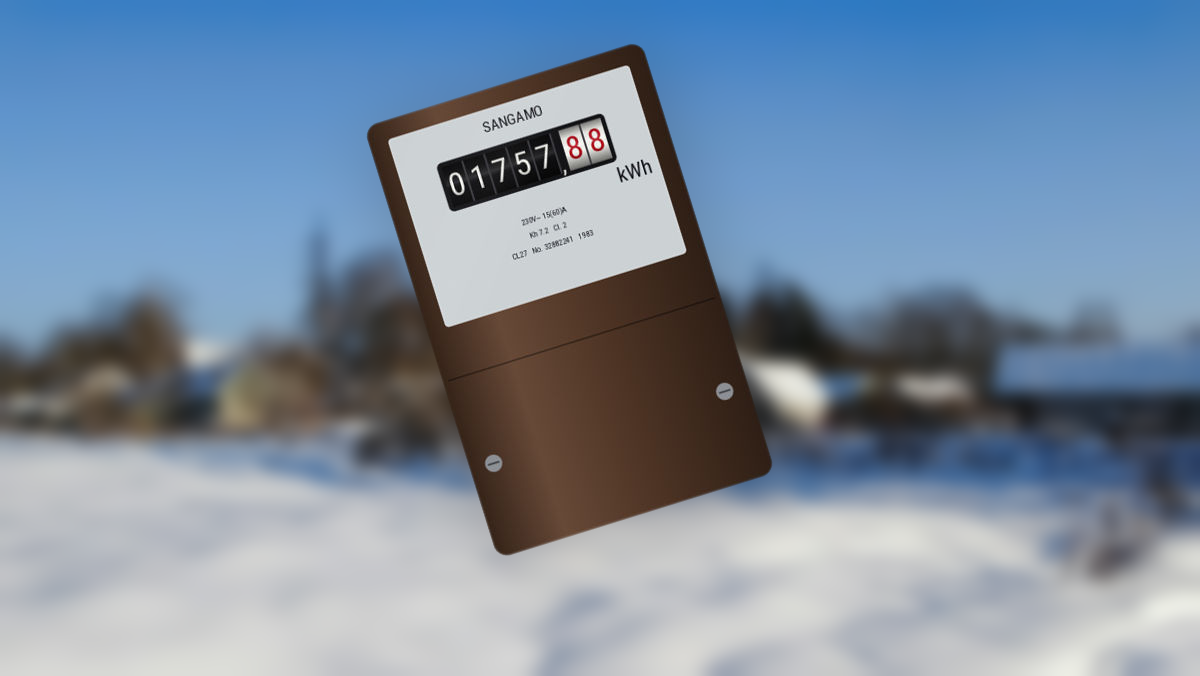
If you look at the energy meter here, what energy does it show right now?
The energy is 1757.88 kWh
